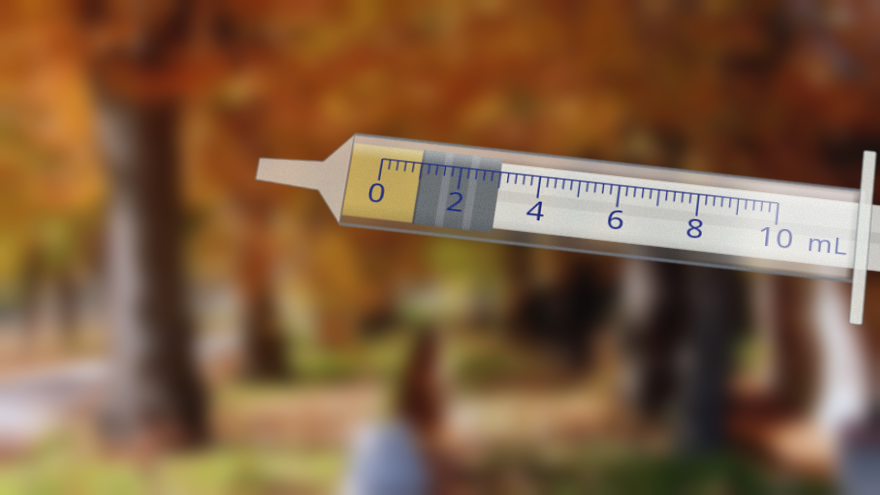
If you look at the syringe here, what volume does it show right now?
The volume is 1 mL
